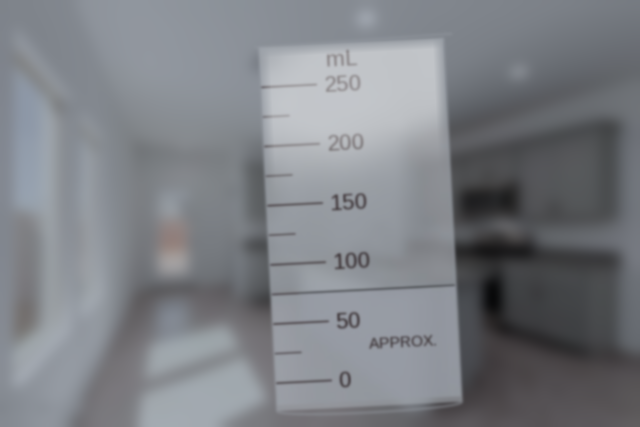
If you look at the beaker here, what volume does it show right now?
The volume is 75 mL
